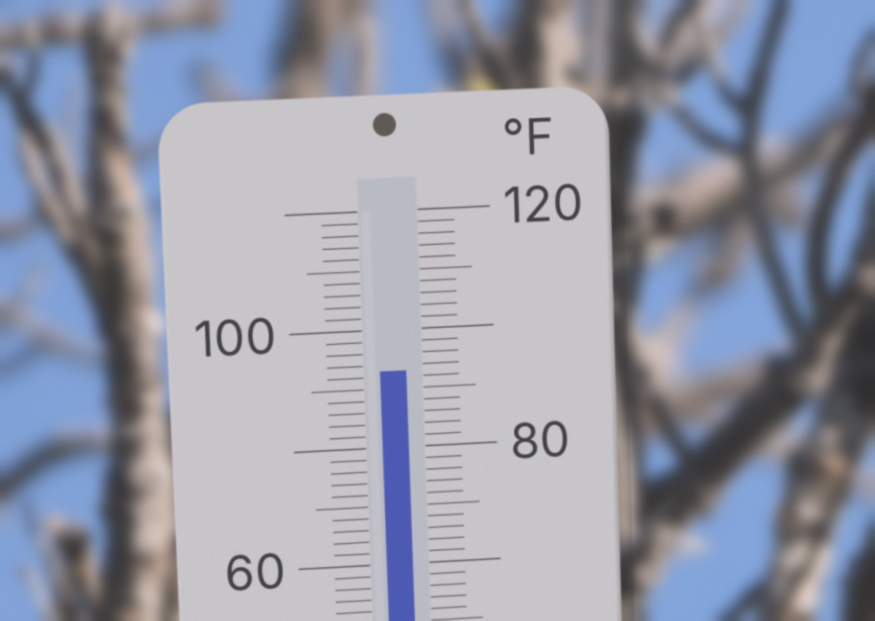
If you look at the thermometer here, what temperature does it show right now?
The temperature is 93 °F
